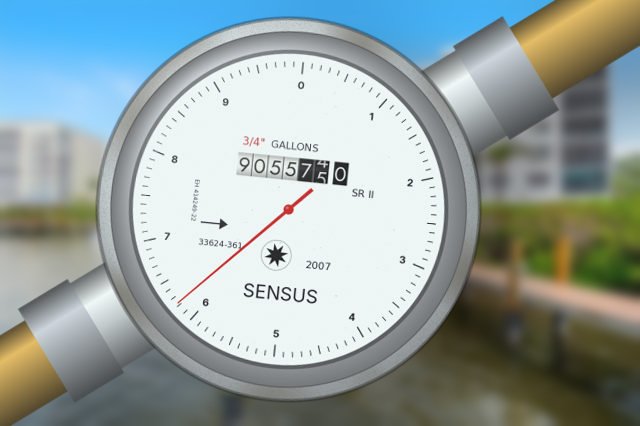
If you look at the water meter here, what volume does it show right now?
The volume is 9055746.2 gal
